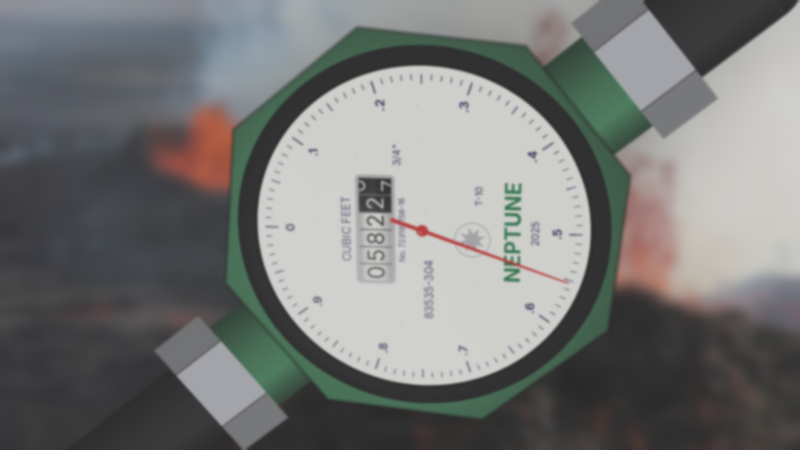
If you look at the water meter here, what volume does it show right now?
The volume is 58226.55 ft³
